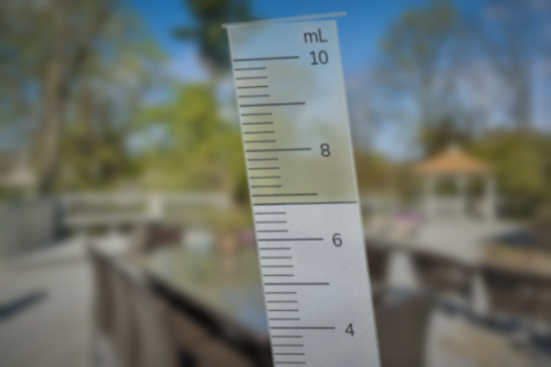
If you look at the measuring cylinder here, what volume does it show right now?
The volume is 6.8 mL
